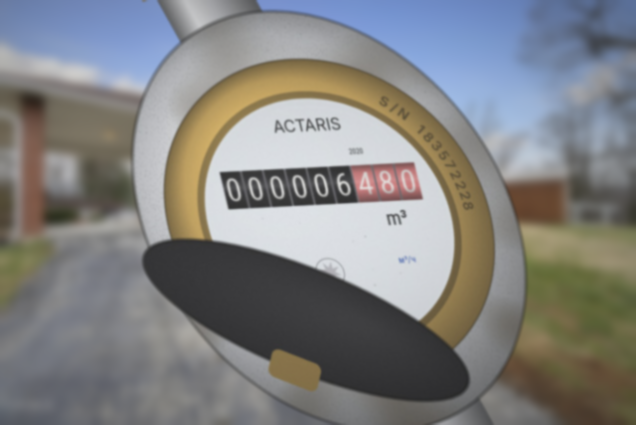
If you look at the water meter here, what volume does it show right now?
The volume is 6.480 m³
